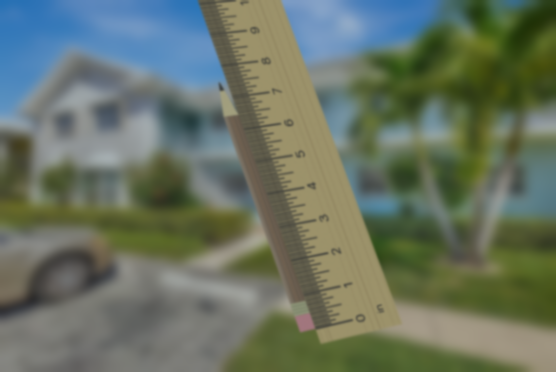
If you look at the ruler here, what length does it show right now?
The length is 7.5 in
